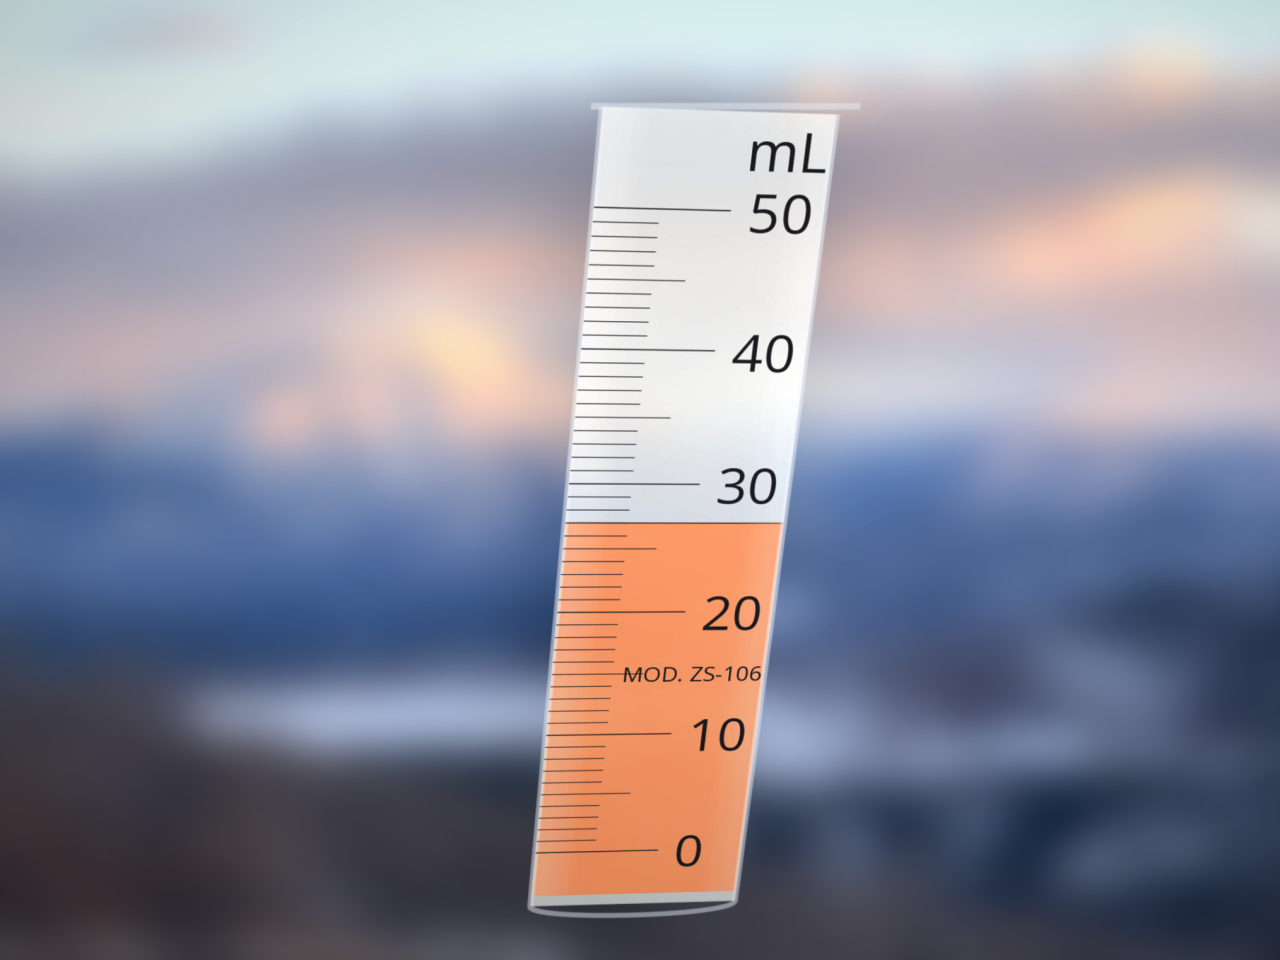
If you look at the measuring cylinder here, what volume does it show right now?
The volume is 27 mL
